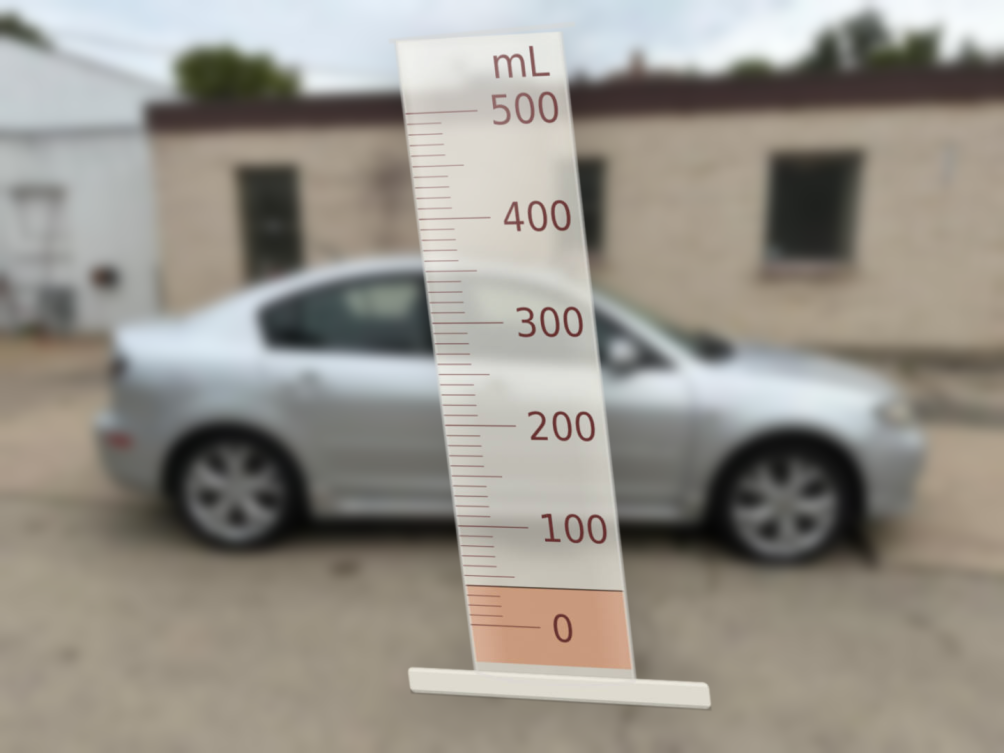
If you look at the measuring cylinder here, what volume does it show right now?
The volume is 40 mL
